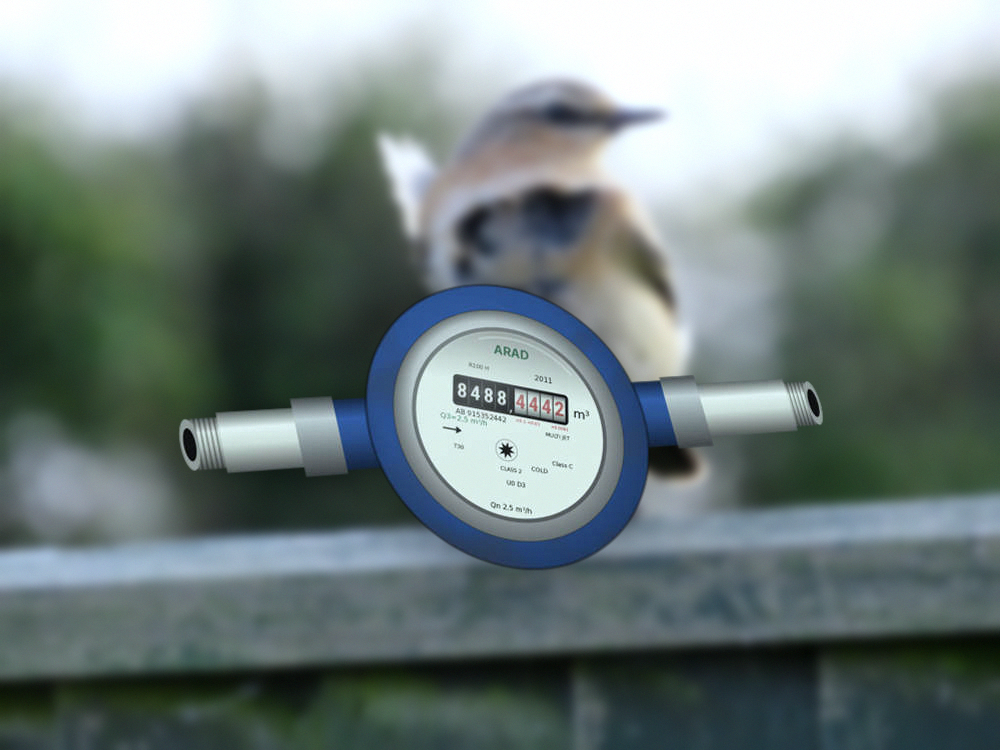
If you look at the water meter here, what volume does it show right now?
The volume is 8488.4442 m³
